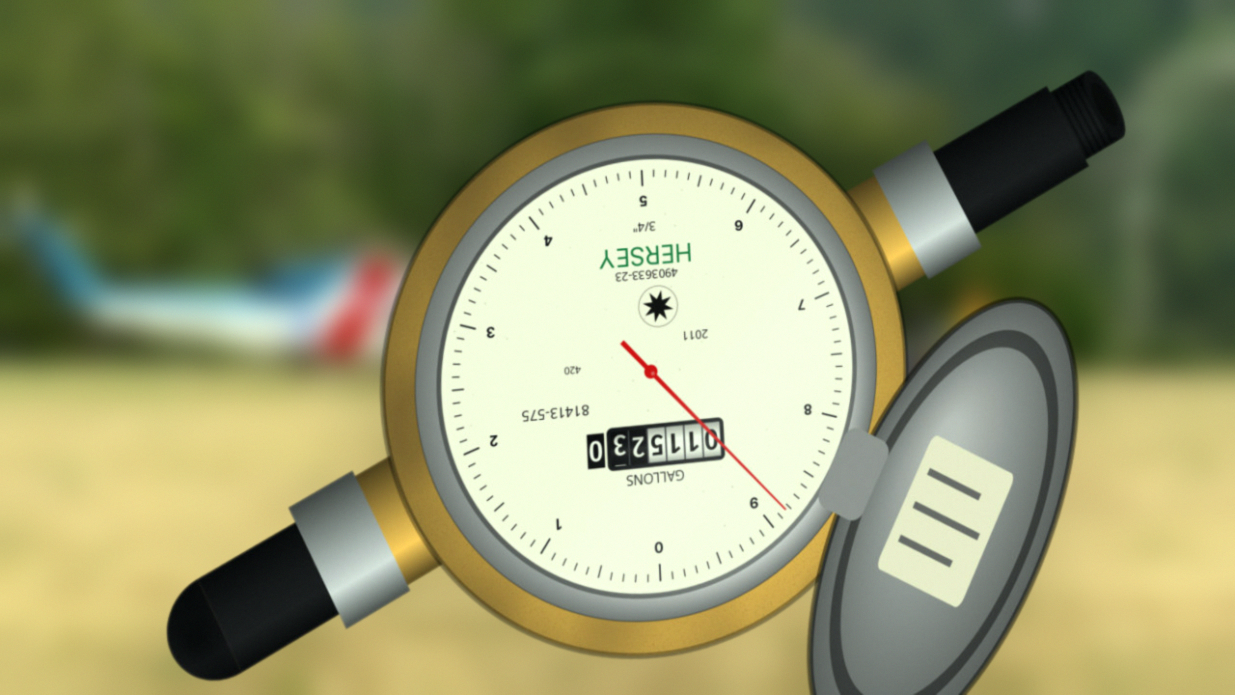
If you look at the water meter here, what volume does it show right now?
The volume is 115228.8 gal
